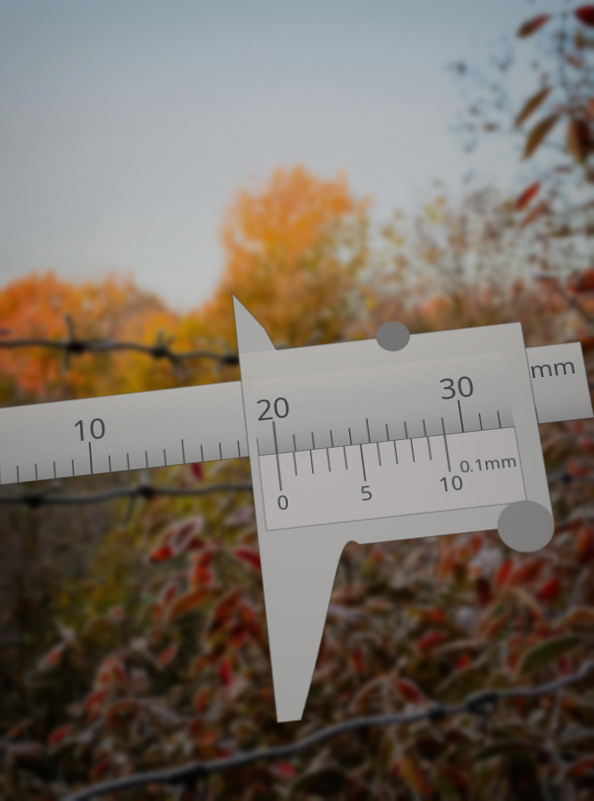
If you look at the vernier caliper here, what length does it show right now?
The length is 20.0 mm
